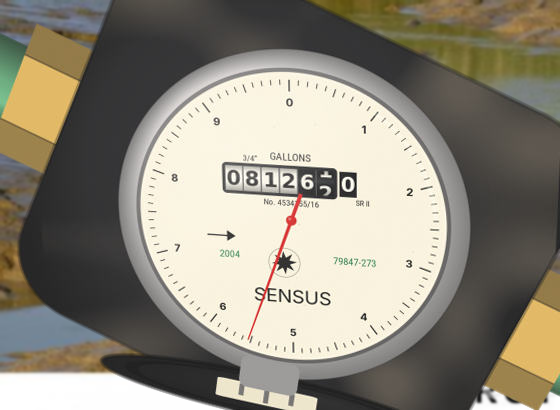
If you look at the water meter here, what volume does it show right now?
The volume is 812615.5 gal
